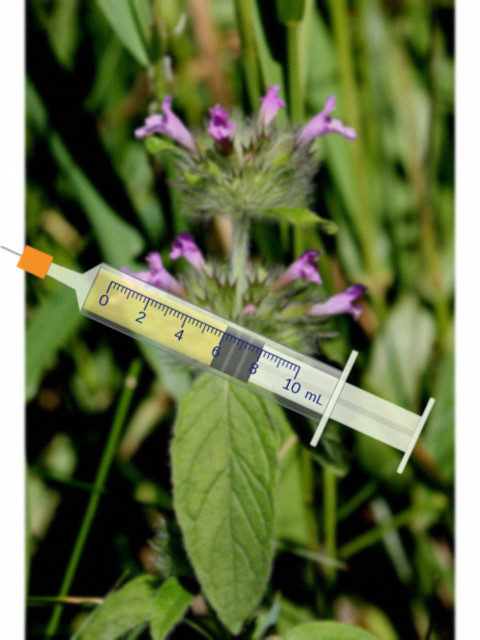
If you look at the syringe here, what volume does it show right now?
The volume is 6 mL
